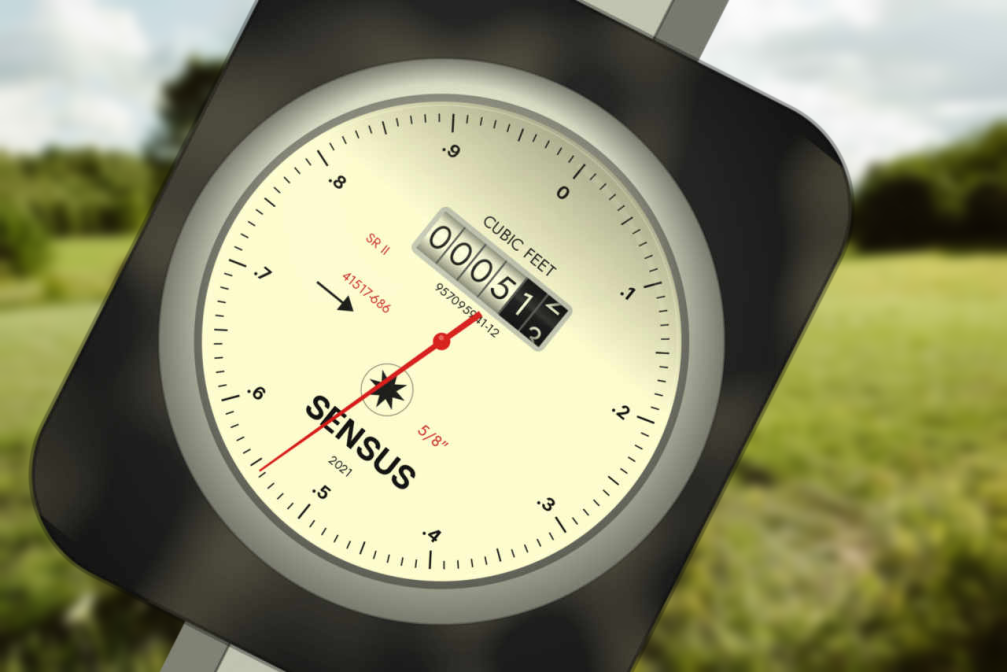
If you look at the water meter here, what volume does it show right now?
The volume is 512.54 ft³
